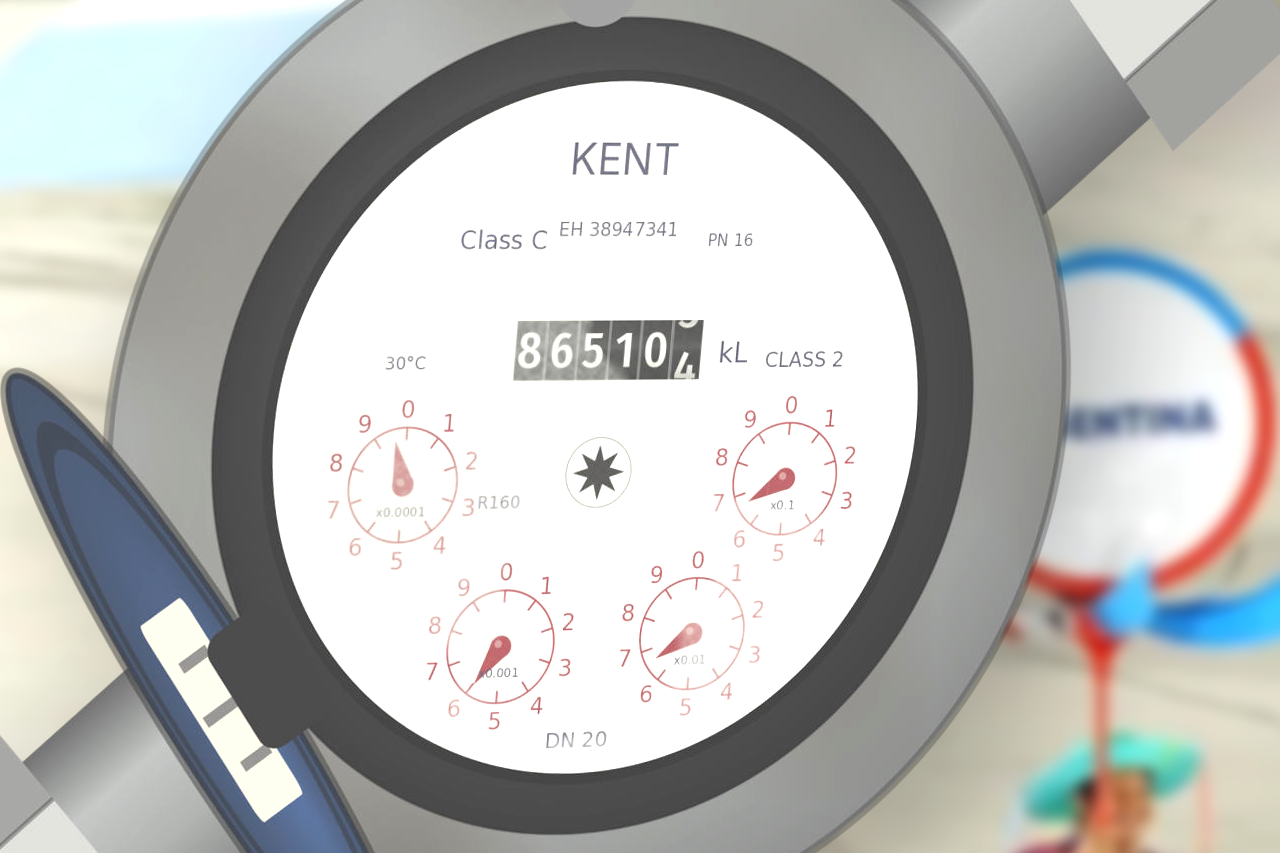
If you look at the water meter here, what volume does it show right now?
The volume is 865103.6659 kL
